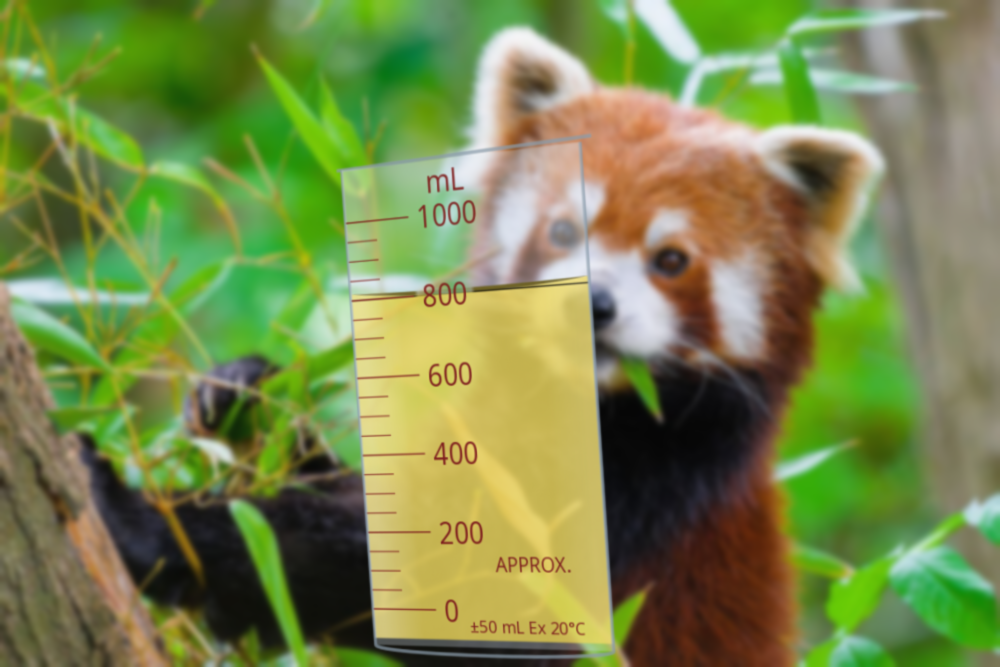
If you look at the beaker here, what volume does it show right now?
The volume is 800 mL
